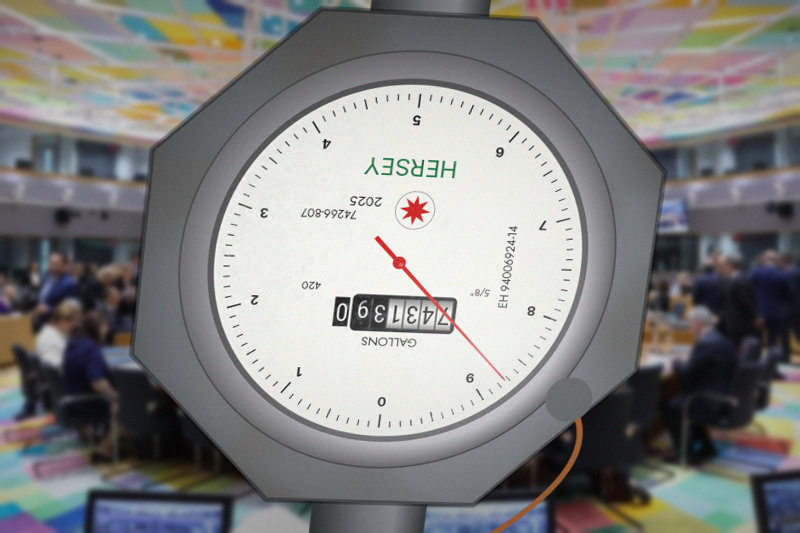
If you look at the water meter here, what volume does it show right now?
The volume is 7431388.7 gal
